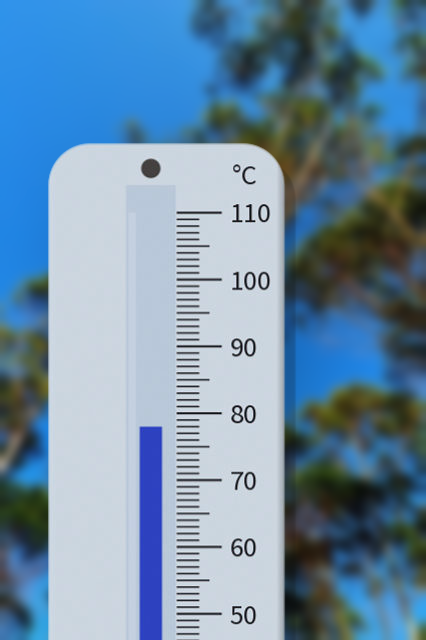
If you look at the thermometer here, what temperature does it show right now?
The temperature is 78 °C
